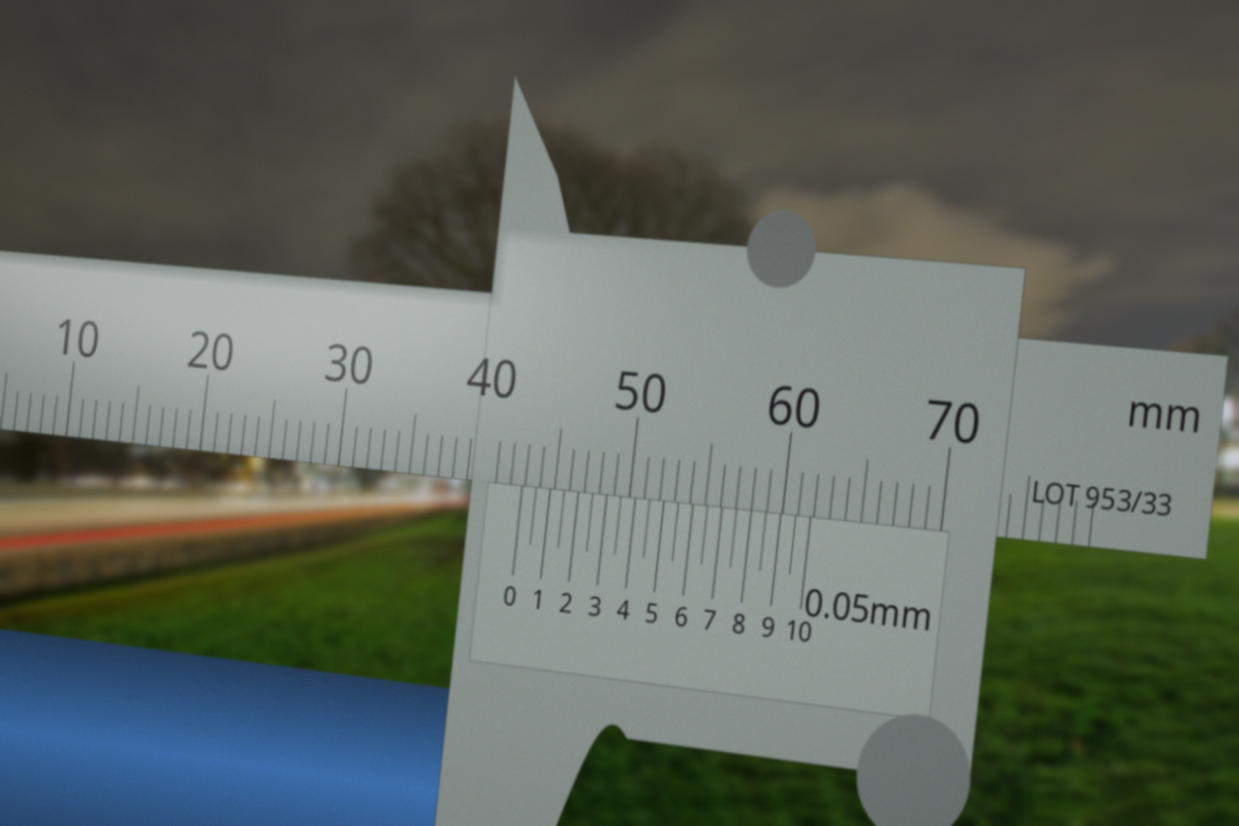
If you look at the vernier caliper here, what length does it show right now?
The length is 42.8 mm
